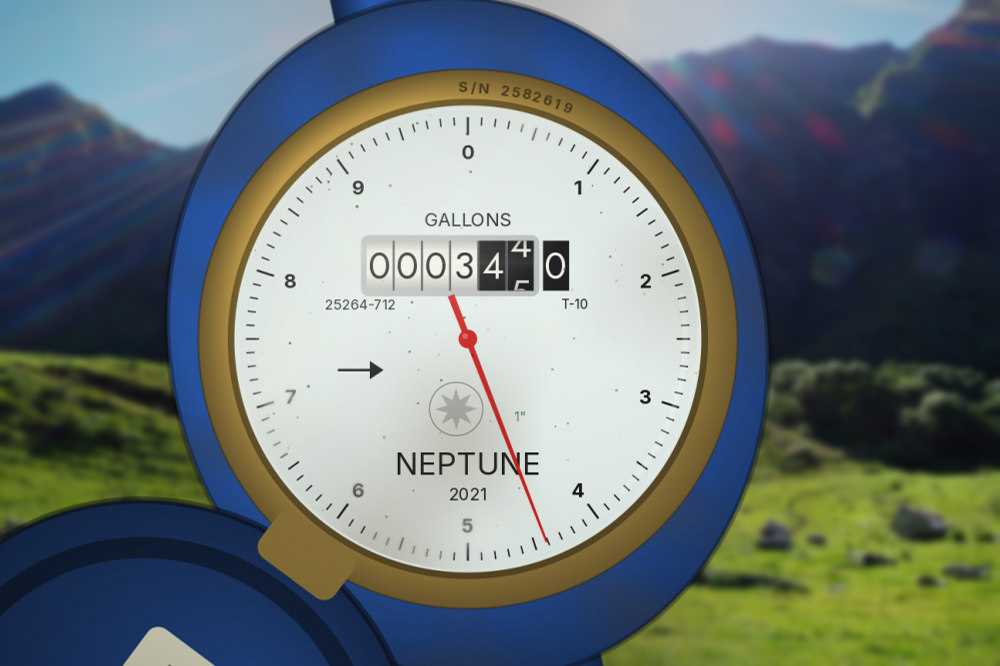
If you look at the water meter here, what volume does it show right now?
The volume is 3444.4 gal
